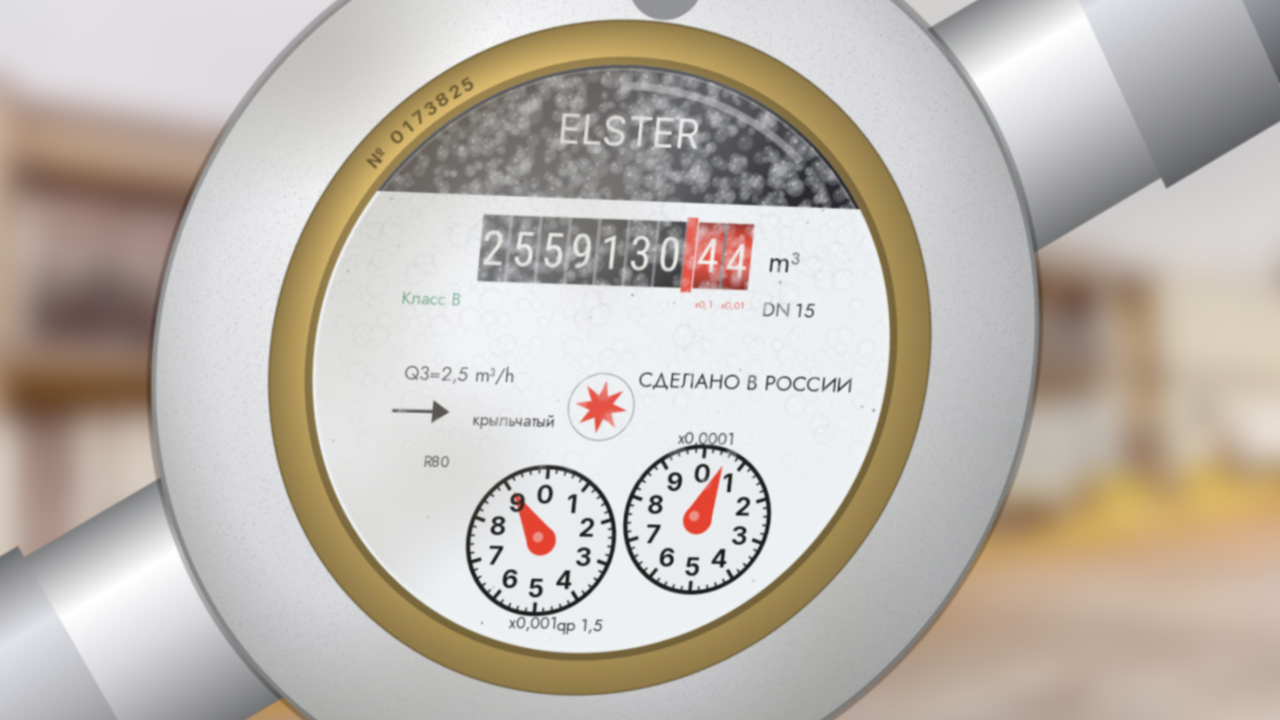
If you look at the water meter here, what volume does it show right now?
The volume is 2559130.4390 m³
